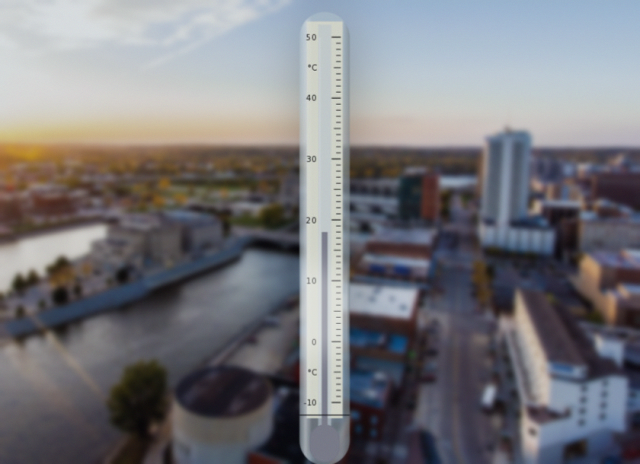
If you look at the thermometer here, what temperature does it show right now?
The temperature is 18 °C
